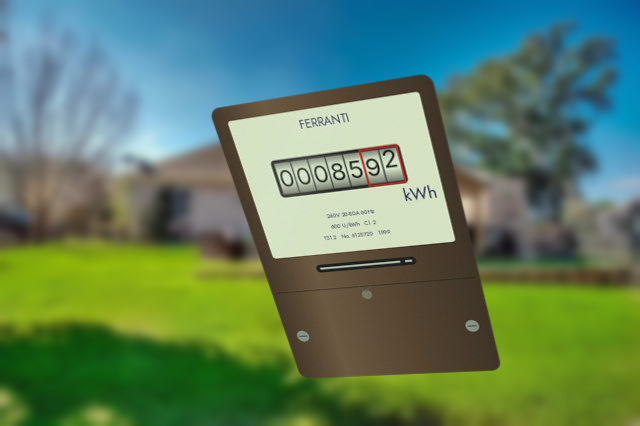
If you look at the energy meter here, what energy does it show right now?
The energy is 85.92 kWh
